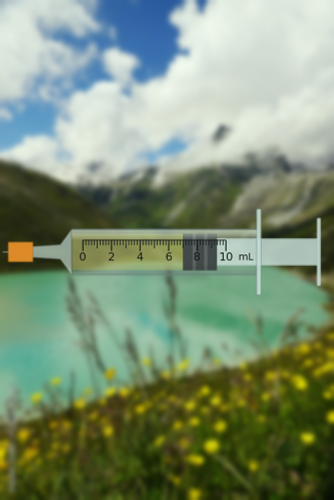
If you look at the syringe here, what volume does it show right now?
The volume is 7 mL
